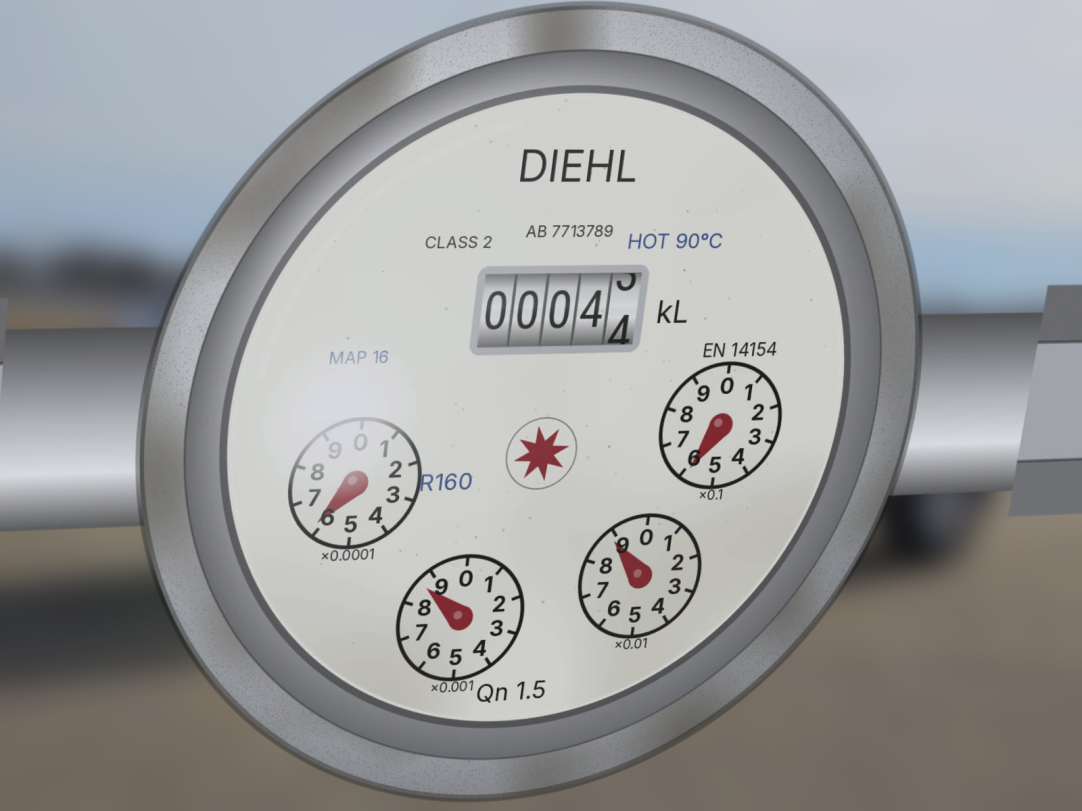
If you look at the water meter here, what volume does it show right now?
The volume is 43.5886 kL
